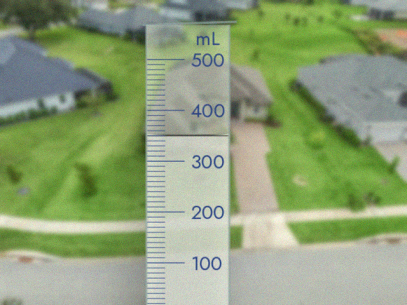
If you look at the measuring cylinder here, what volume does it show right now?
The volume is 350 mL
